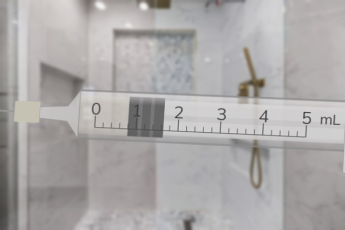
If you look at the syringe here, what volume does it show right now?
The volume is 0.8 mL
